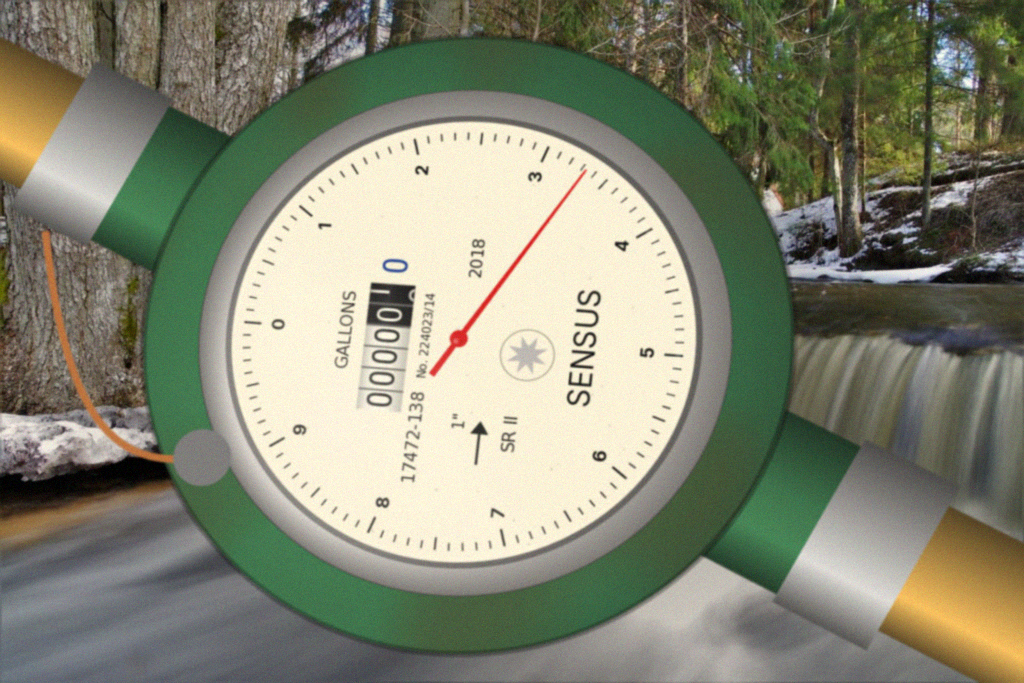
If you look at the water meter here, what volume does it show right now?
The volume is 13.3 gal
